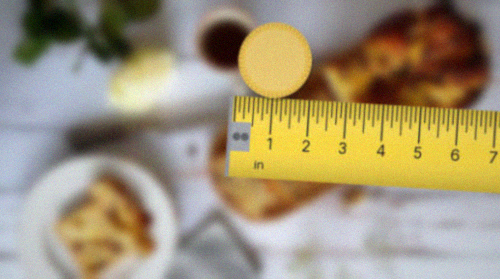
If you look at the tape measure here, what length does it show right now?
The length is 2 in
